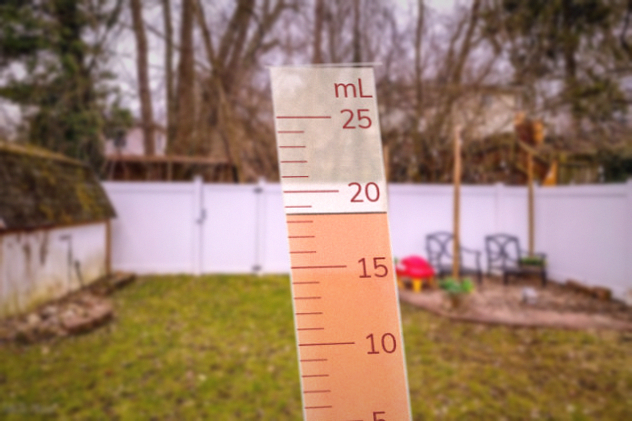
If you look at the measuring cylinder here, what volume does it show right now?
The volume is 18.5 mL
